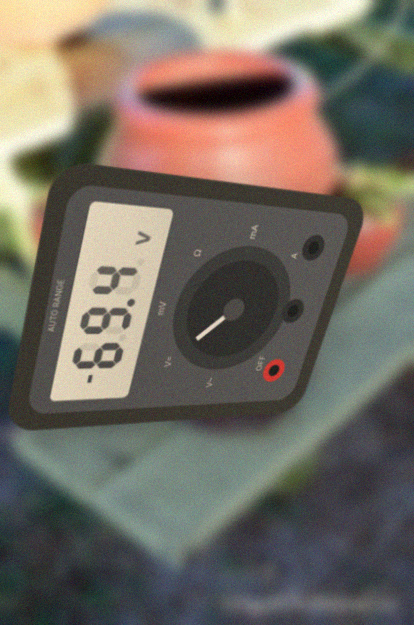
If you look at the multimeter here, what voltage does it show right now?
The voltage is -69.4 V
